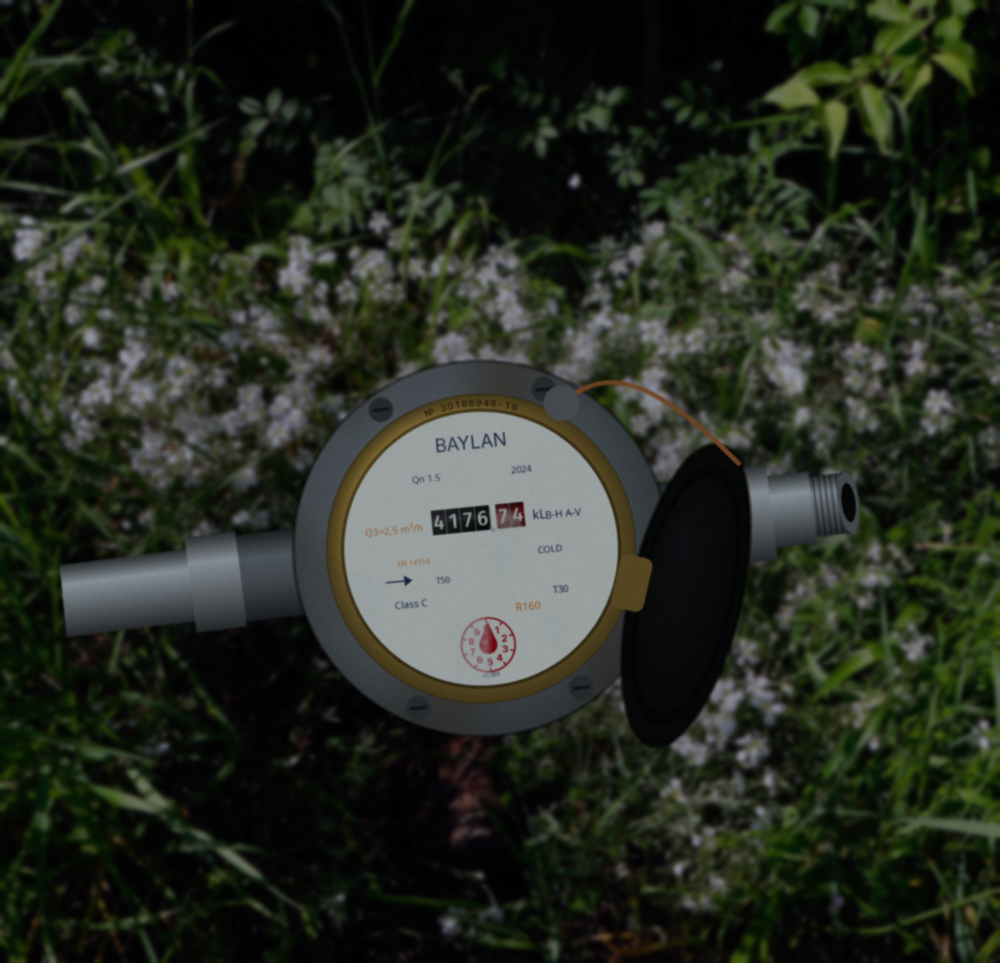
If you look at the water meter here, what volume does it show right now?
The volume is 4176.740 kL
